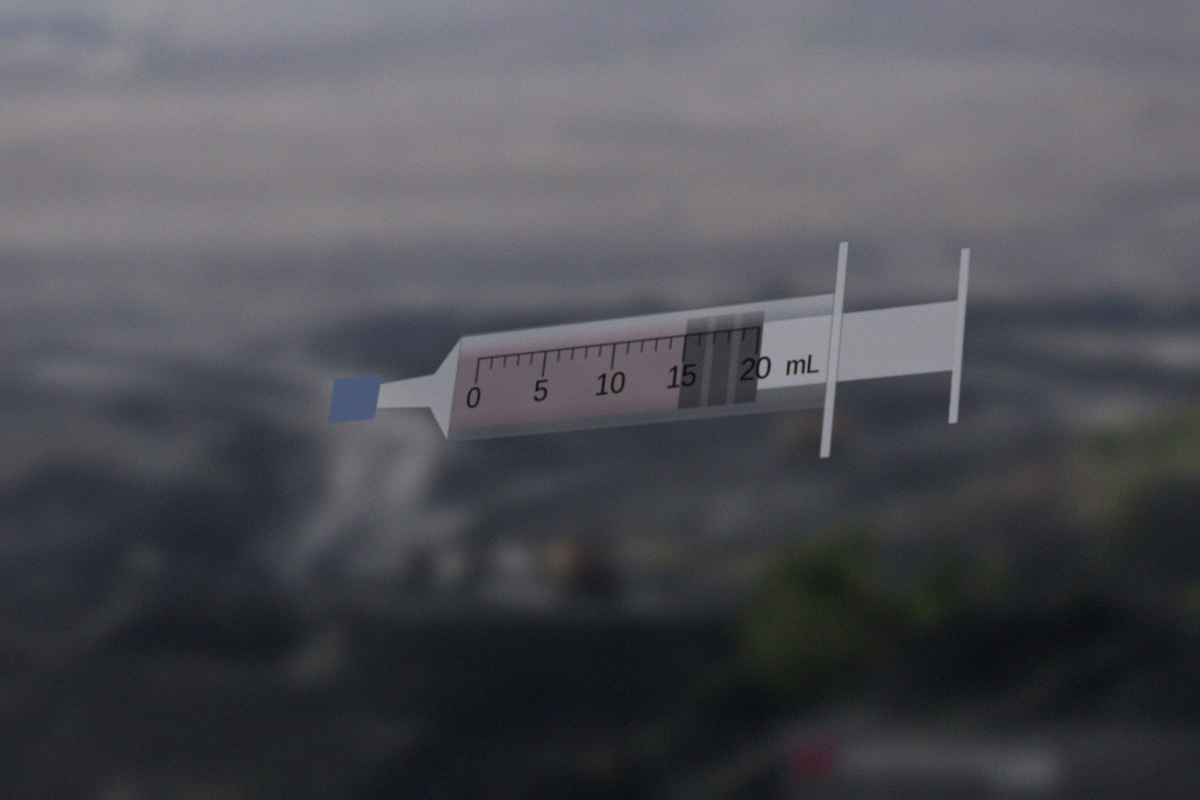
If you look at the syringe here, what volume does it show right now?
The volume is 15 mL
